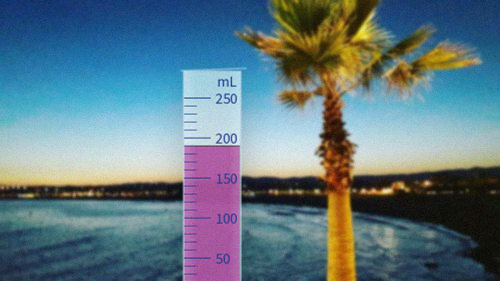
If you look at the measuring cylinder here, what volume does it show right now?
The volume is 190 mL
